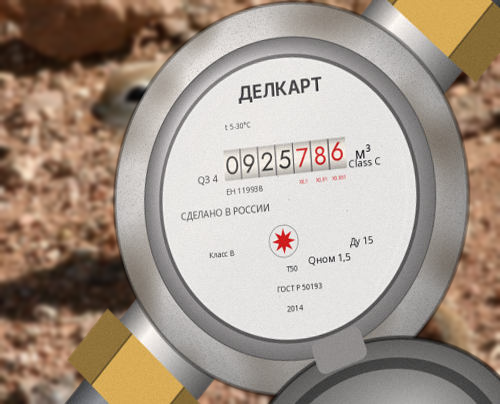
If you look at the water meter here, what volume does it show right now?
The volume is 925.786 m³
